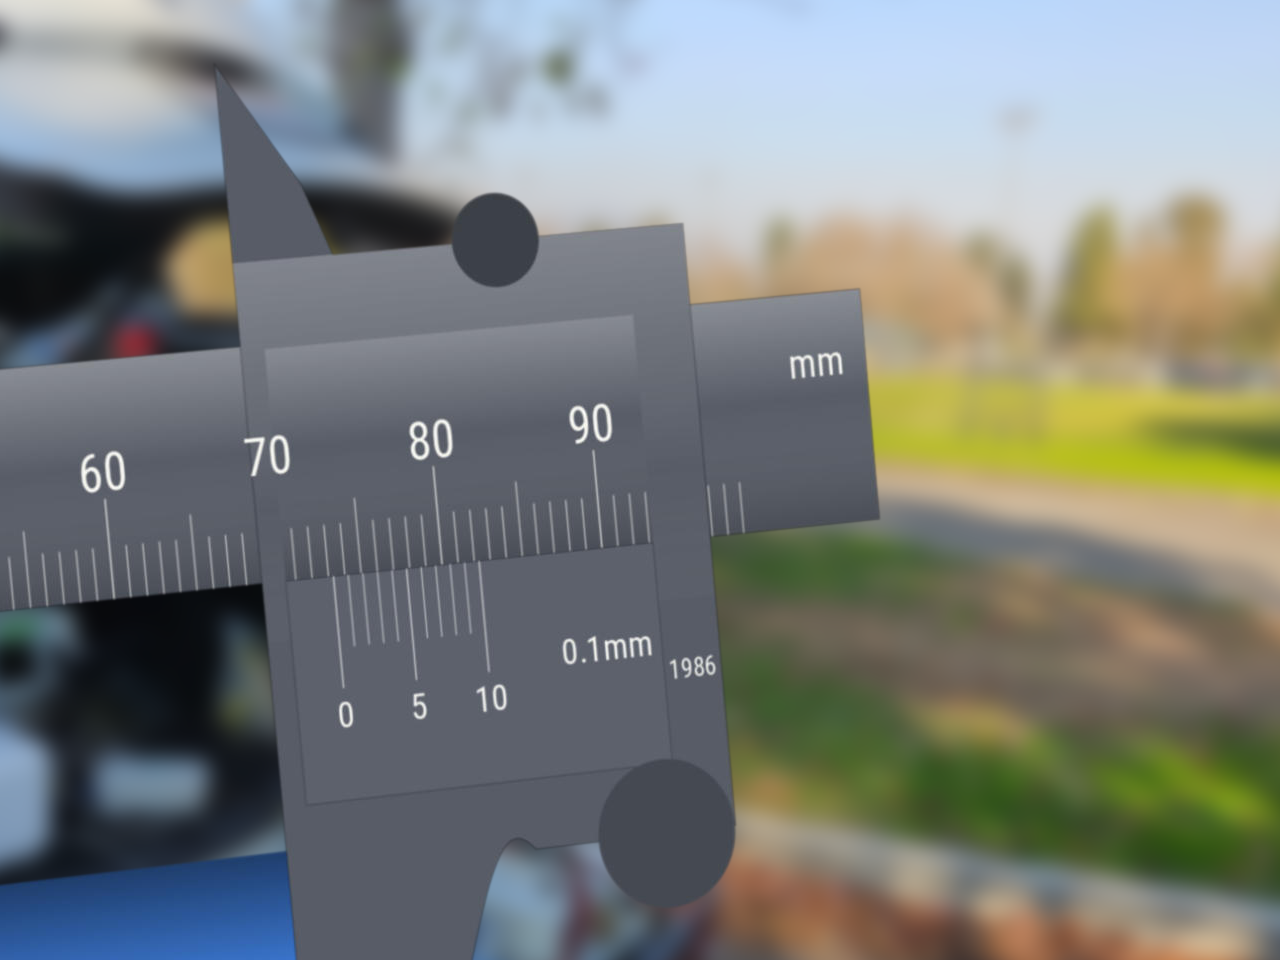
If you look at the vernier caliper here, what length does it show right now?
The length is 73.3 mm
